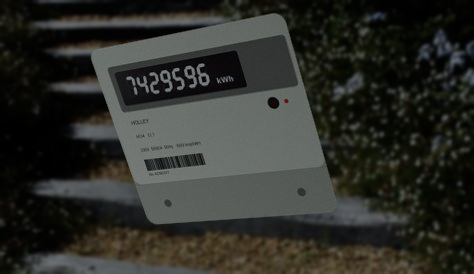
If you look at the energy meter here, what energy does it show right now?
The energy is 7429596 kWh
